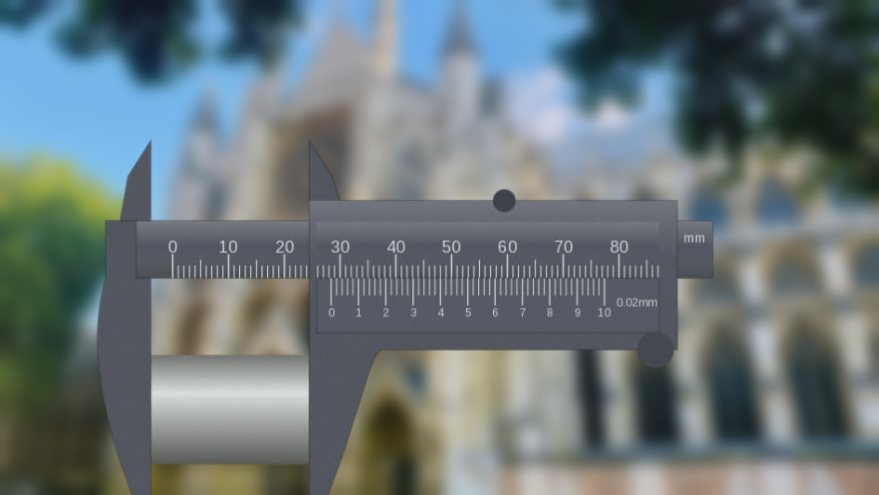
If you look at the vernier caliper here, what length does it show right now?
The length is 28.4 mm
